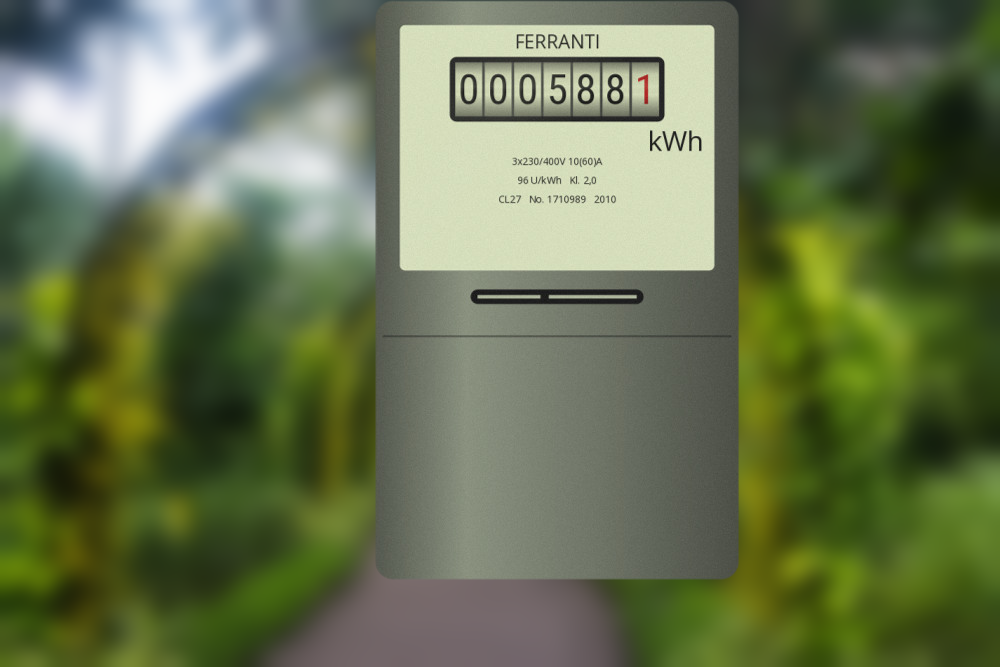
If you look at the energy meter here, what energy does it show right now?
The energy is 588.1 kWh
